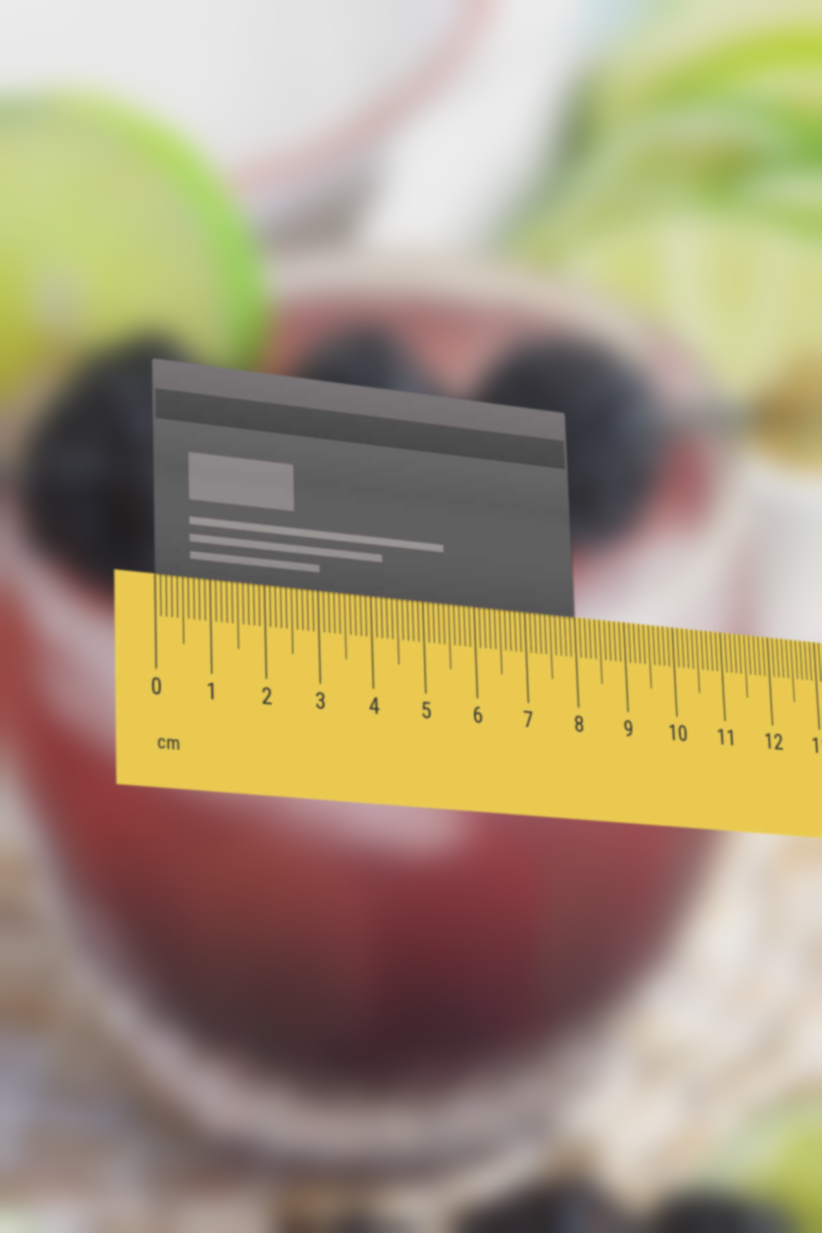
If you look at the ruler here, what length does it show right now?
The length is 8 cm
